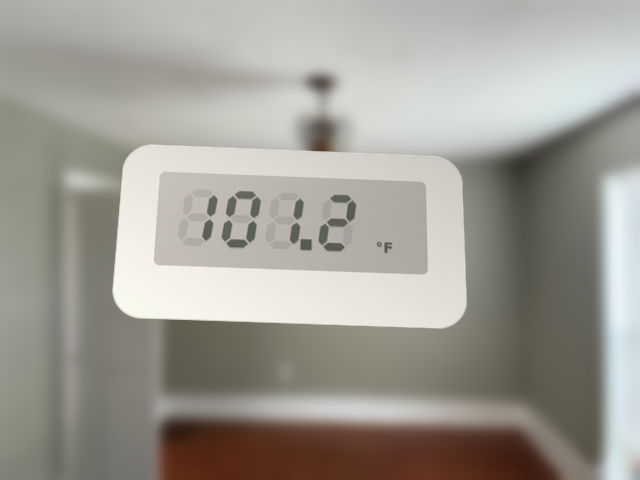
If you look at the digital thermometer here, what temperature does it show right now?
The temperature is 101.2 °F
